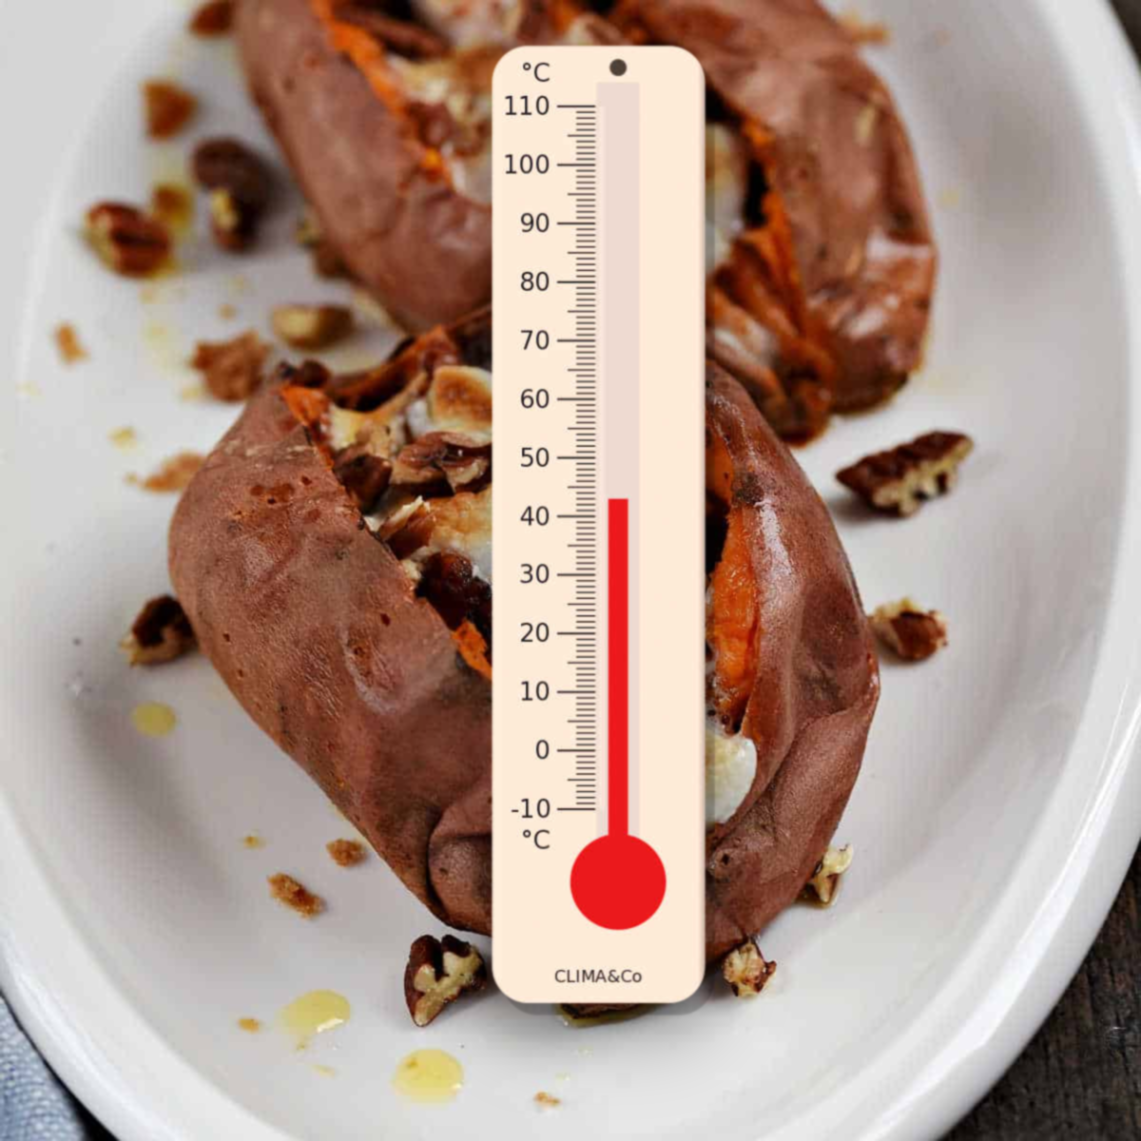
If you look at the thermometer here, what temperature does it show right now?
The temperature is 43 °C
